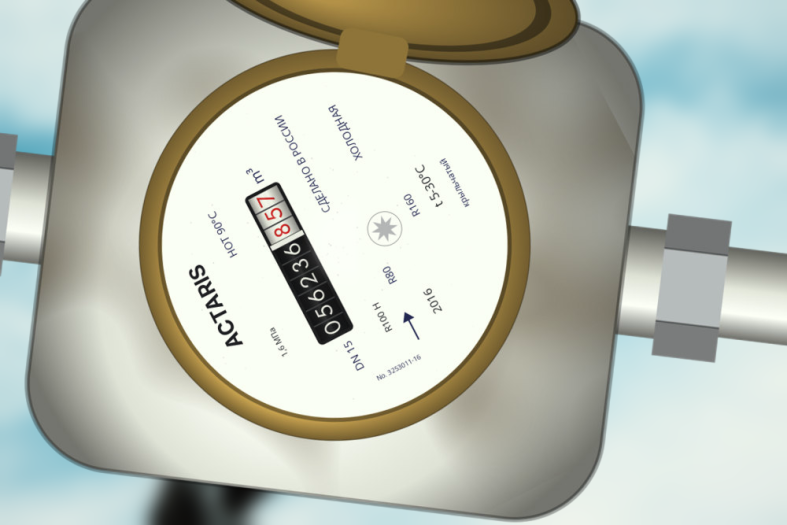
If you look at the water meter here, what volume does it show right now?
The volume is 56236.857 m³
